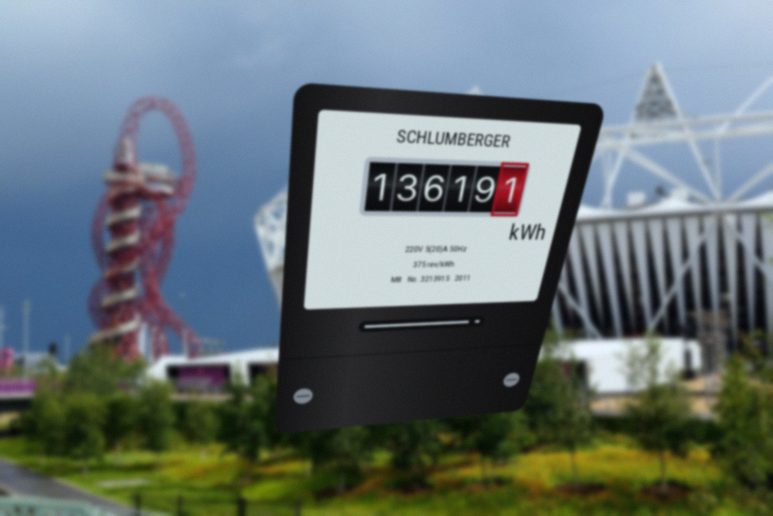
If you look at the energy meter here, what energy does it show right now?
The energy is 13619.1 kWh
